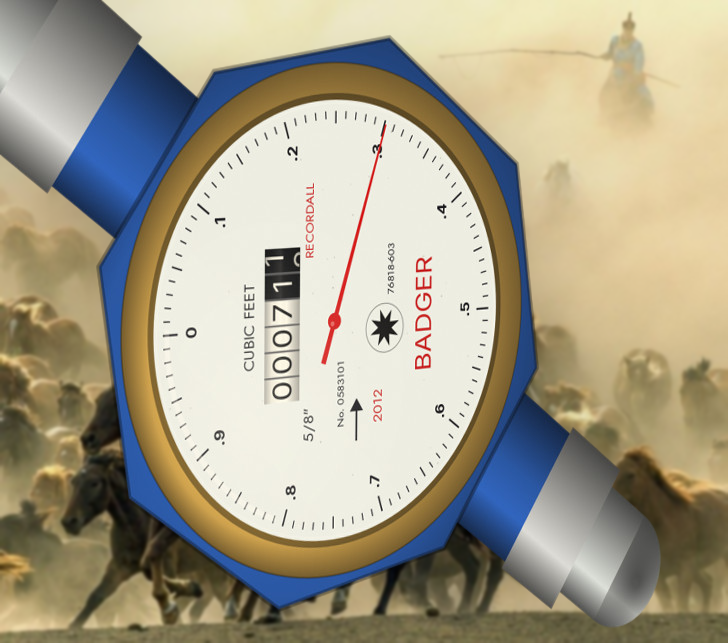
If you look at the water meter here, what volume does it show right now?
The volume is 711.30 ft³
